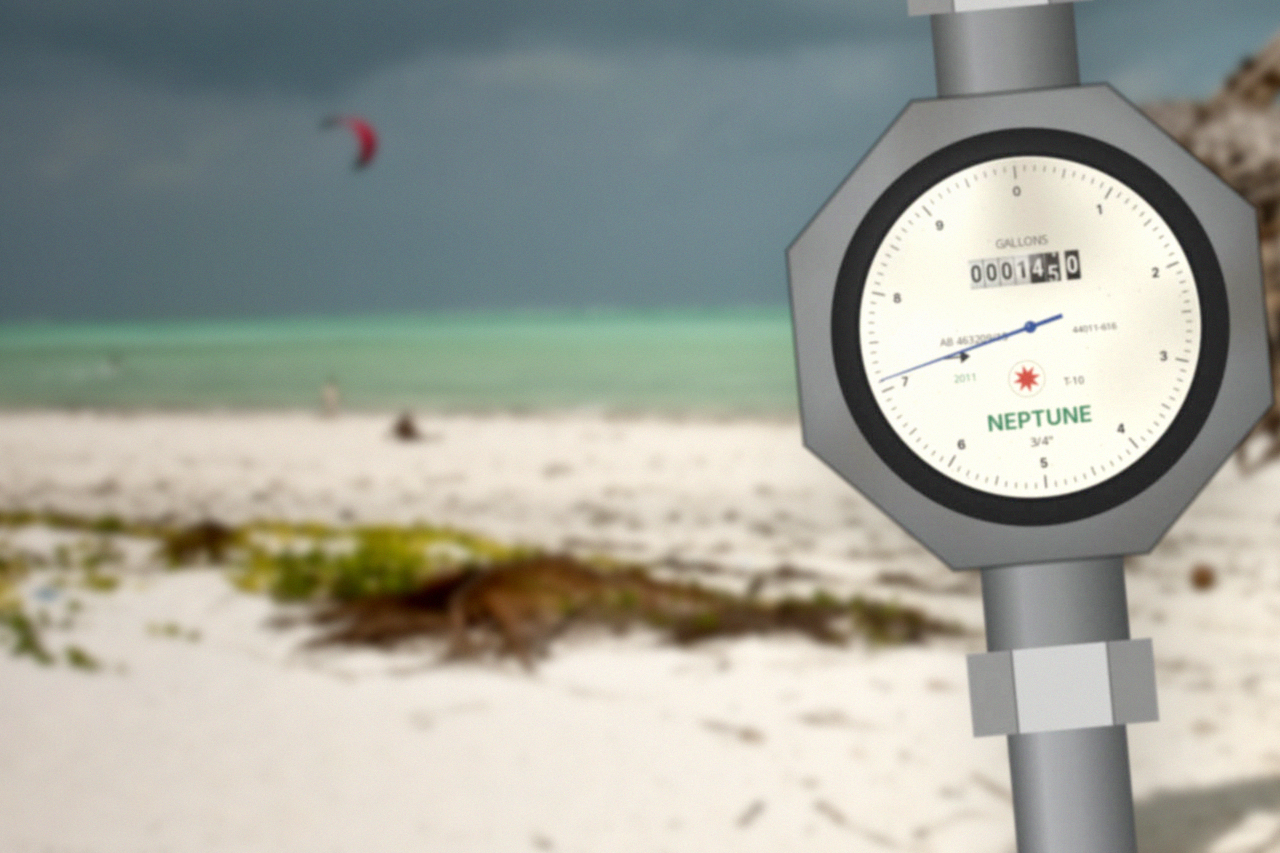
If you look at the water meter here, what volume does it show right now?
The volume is 1447.1 gal
